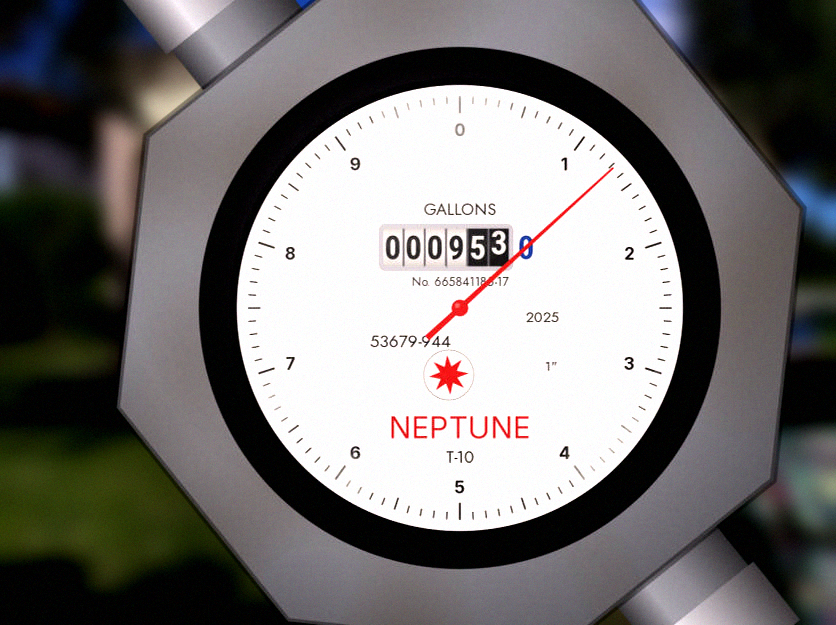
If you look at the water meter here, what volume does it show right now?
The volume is 9531.3 gal
